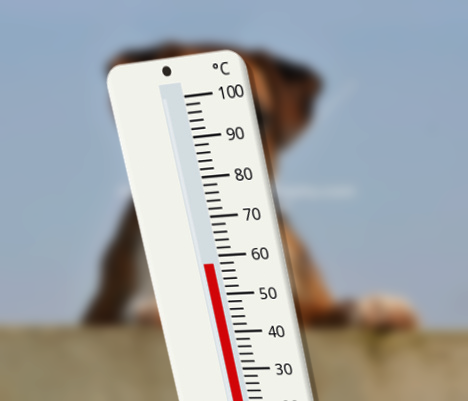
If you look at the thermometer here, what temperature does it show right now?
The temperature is 58 °C
